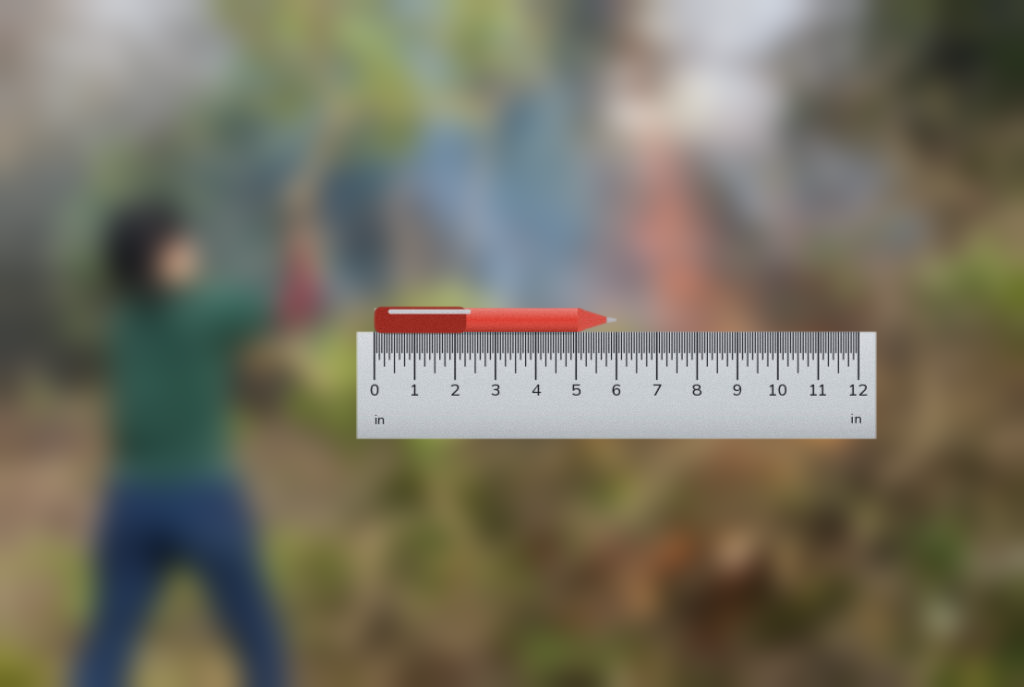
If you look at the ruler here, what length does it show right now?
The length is 6 in
